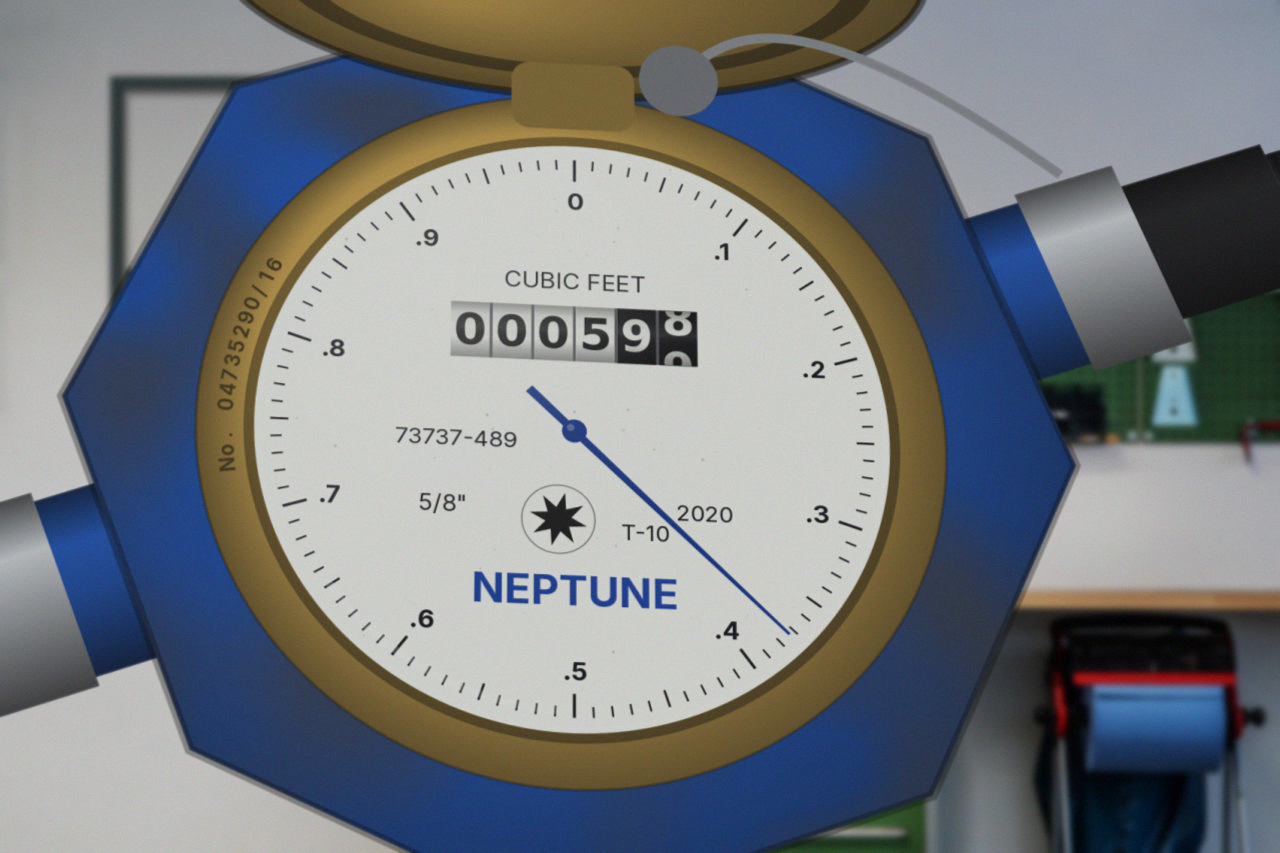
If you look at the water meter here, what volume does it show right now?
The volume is 598.37 ft³
